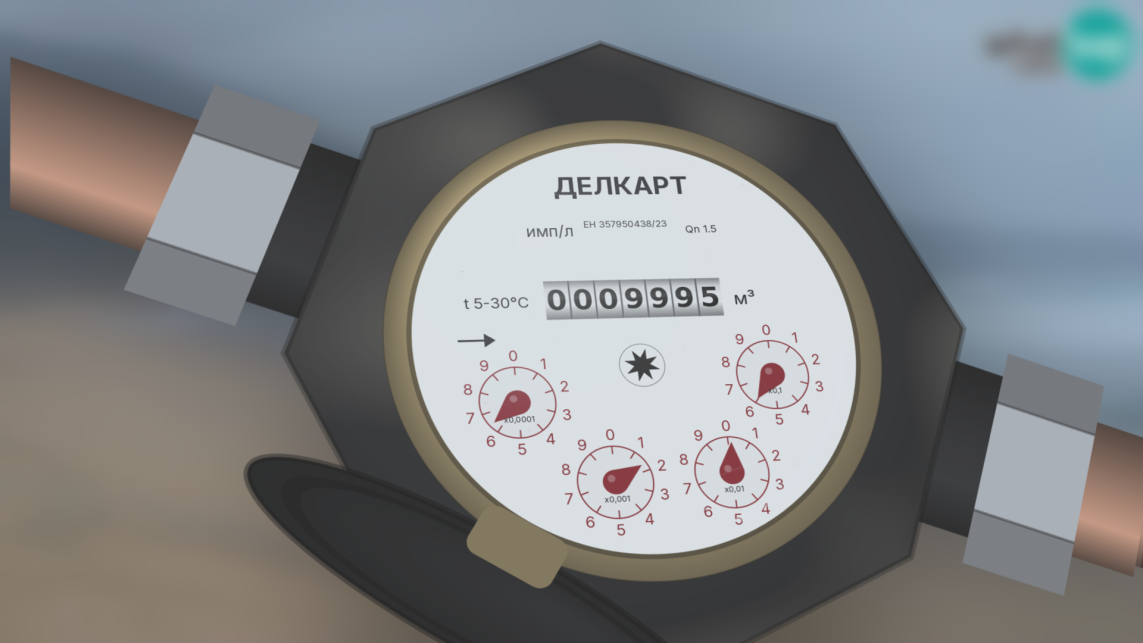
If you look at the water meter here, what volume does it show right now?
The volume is 9995.6016 m³
